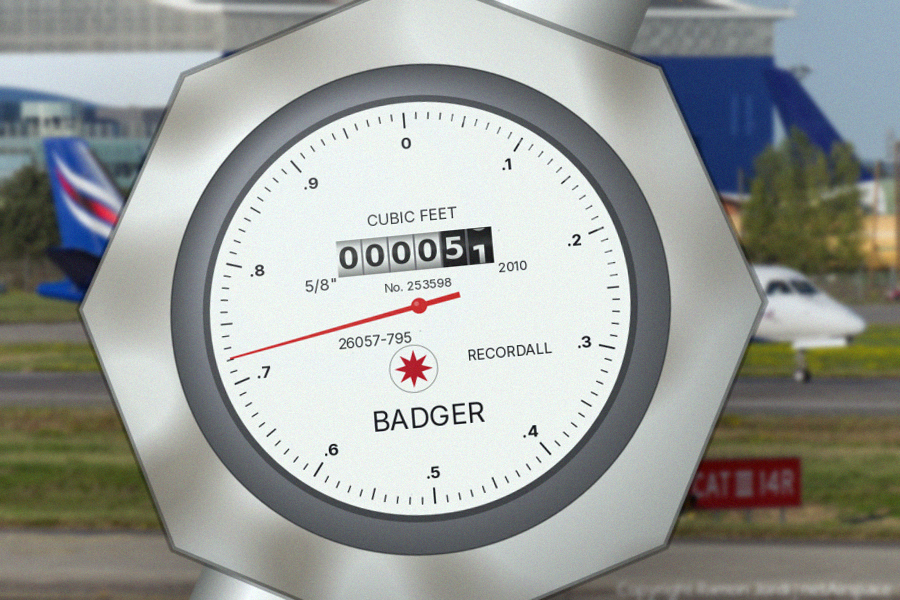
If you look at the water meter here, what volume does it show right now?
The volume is 50.72 ft³
